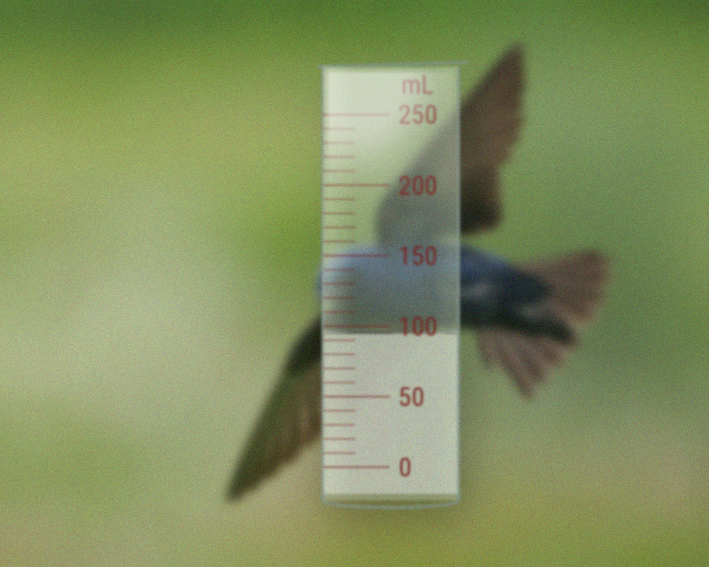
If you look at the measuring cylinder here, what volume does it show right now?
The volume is 95 mL
